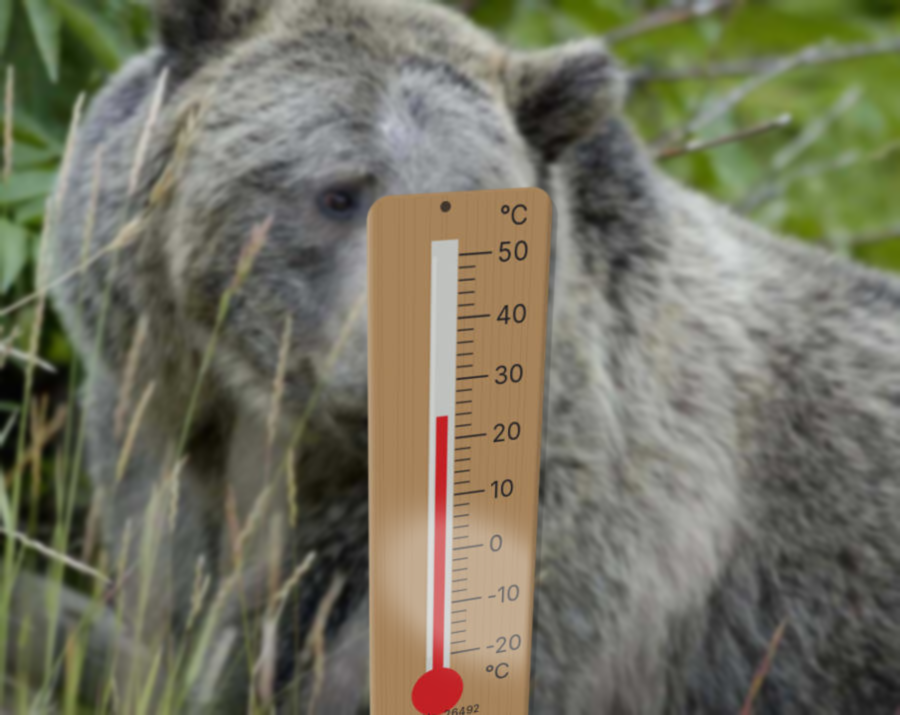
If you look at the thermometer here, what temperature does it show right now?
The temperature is 24 °C
